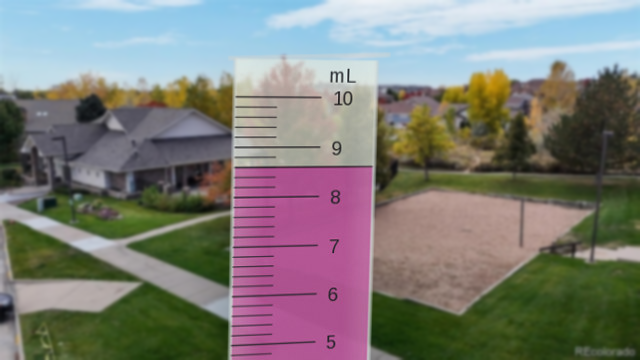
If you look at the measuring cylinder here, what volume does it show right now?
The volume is 8.6 mL
